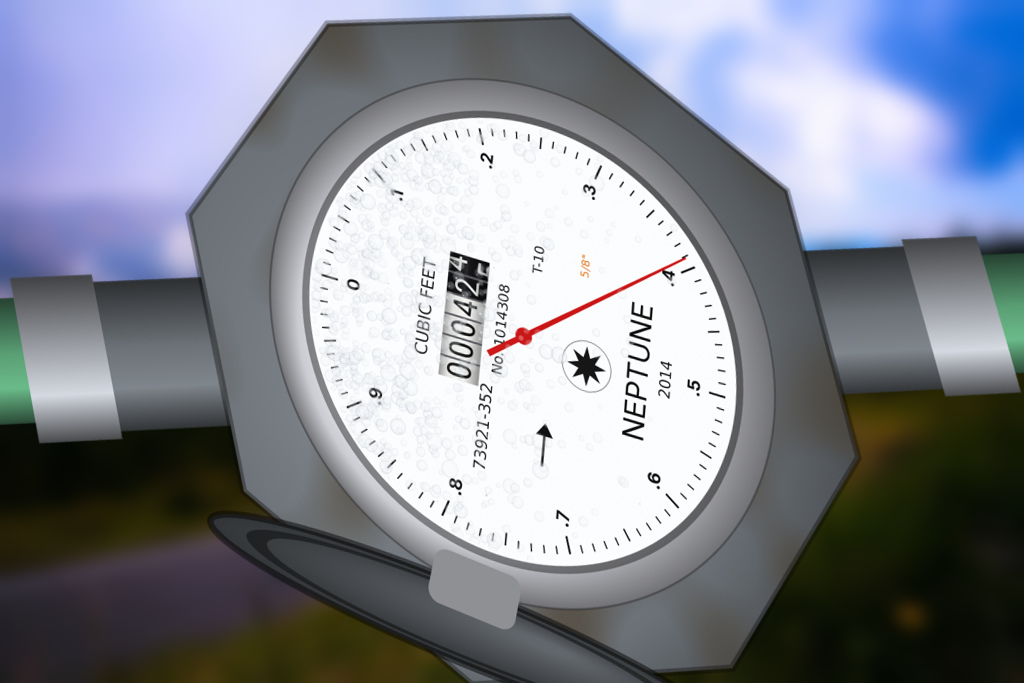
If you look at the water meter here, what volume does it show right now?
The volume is 424.39 ft³
